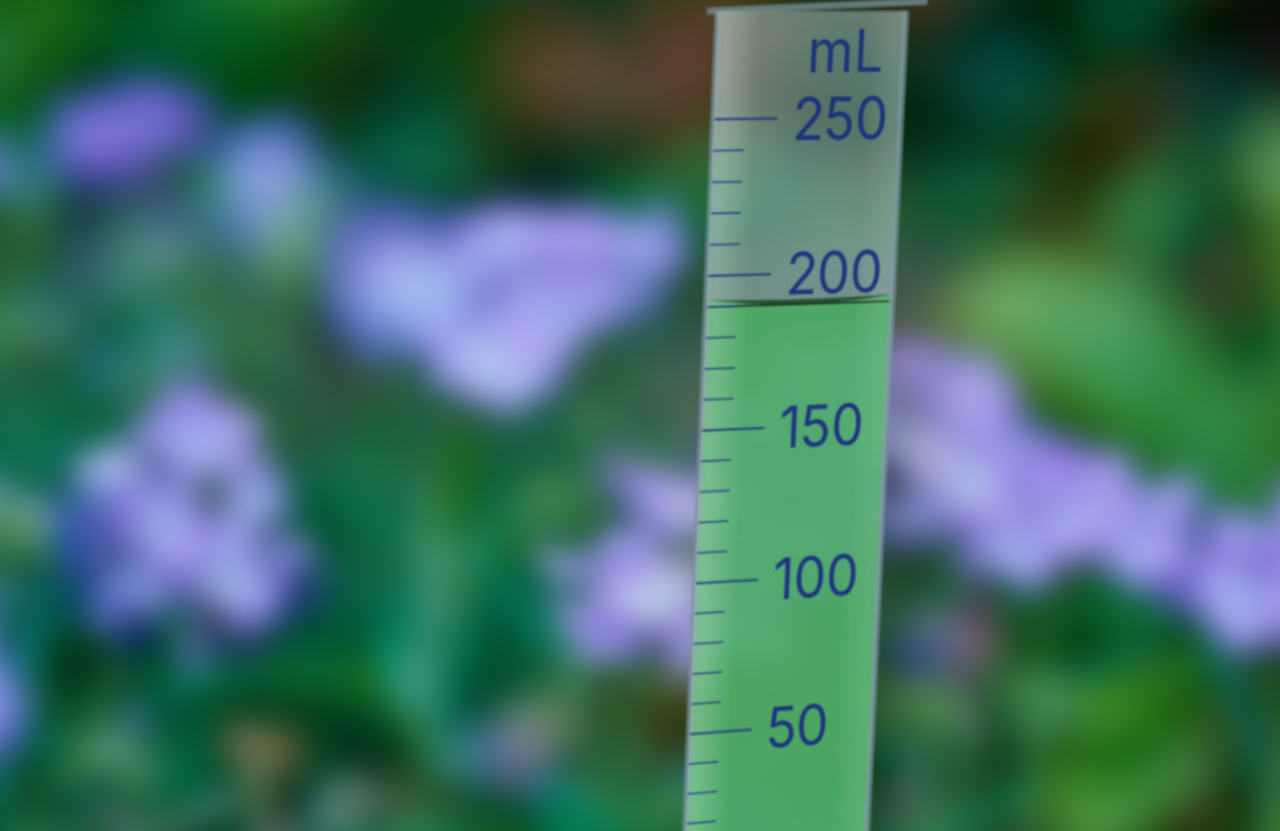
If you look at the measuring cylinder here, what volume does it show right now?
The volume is 190 mL
